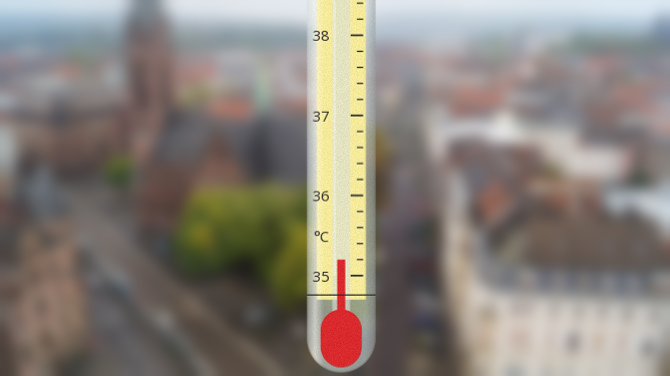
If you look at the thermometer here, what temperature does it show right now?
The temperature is 35.2 °C
